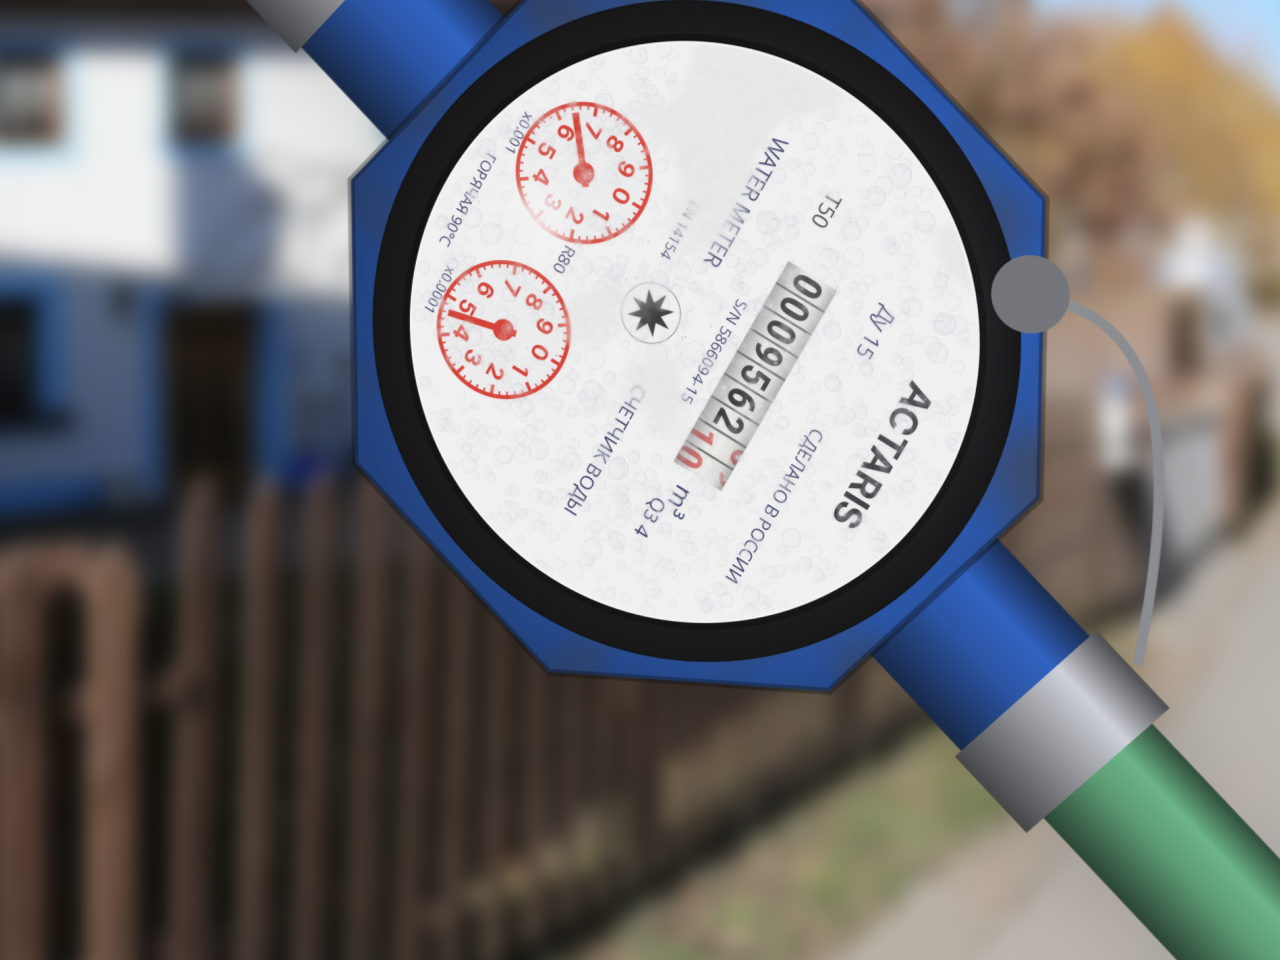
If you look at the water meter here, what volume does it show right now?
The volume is 9562.0964 m³
